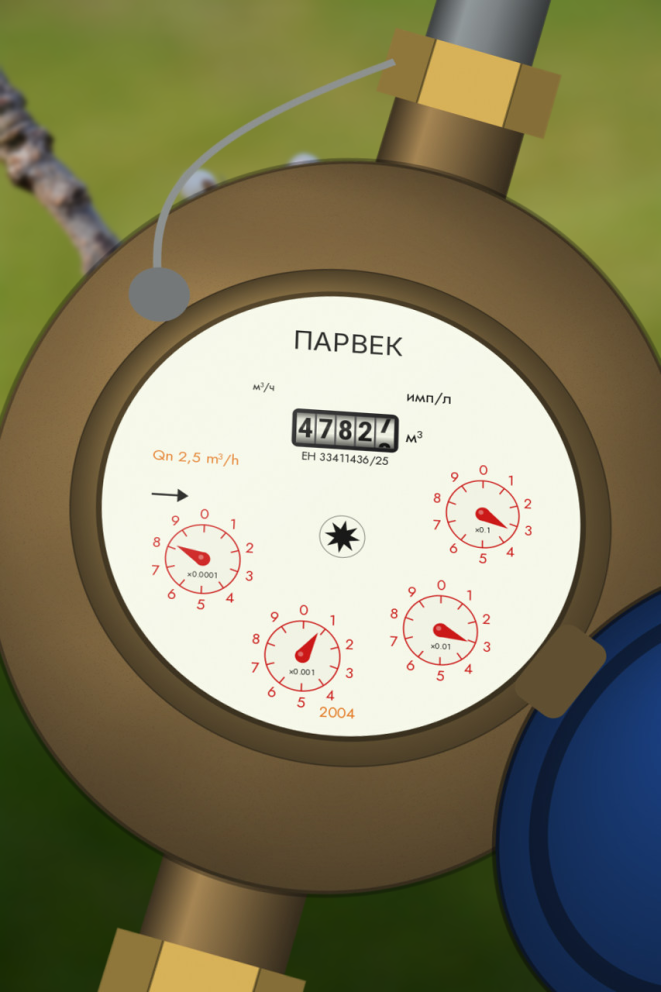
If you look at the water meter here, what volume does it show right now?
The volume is 47827.3308 m³
